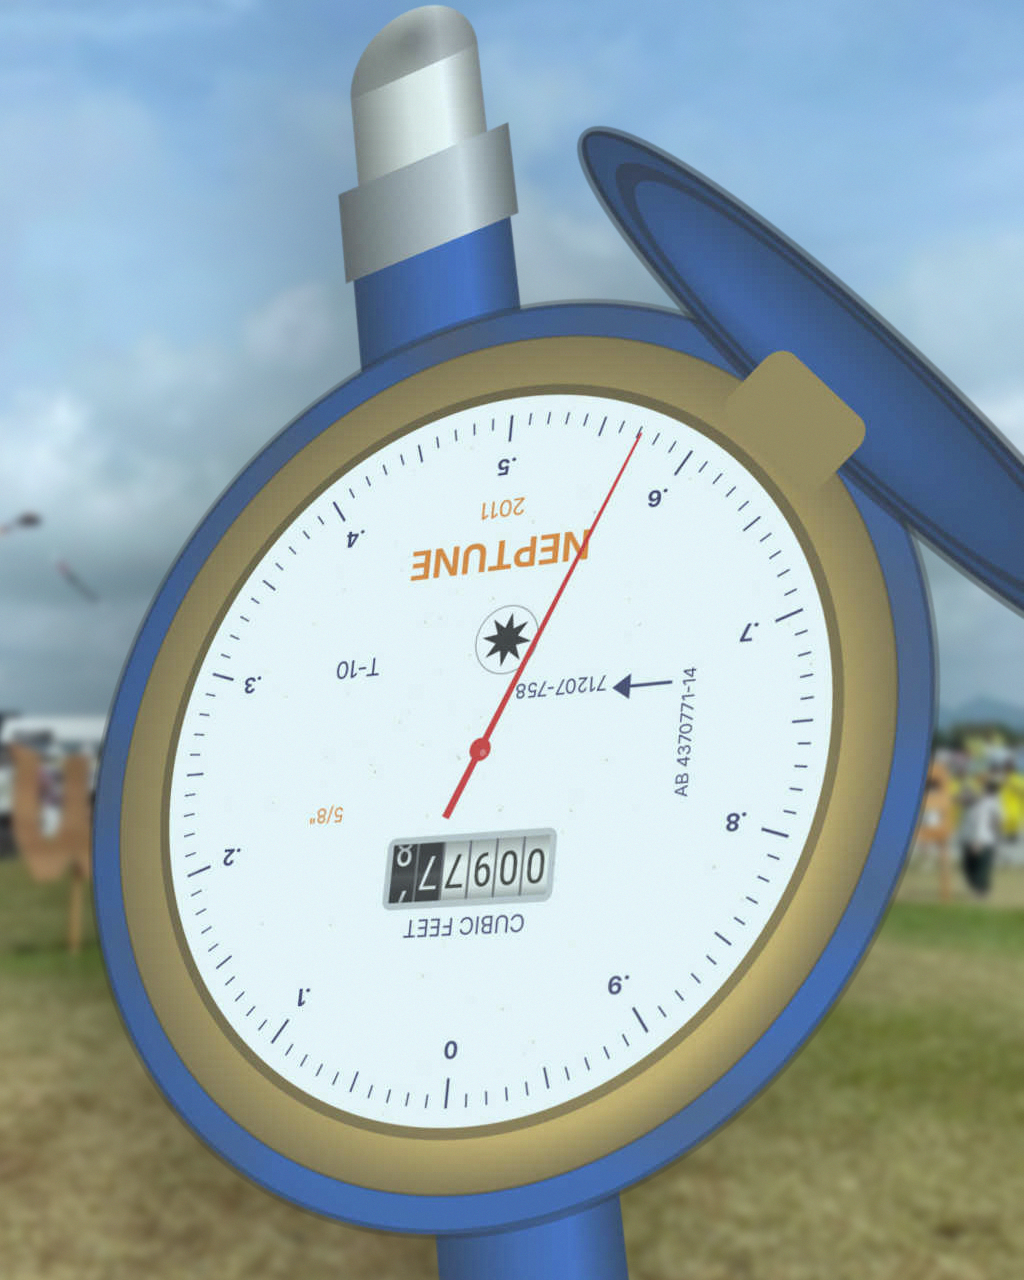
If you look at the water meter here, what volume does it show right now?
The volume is 9777.57 ft³
